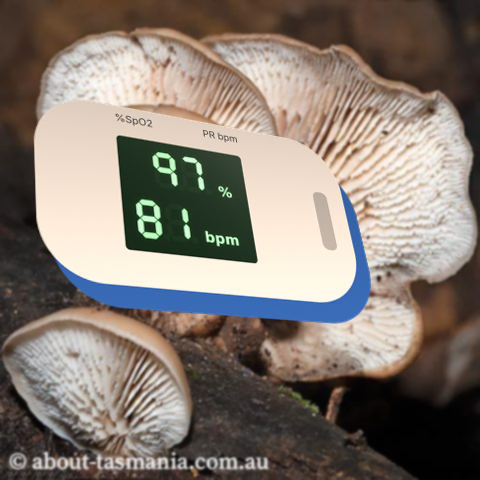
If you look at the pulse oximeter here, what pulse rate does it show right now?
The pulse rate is 81 bpm
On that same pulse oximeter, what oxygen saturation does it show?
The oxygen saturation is 97 %
